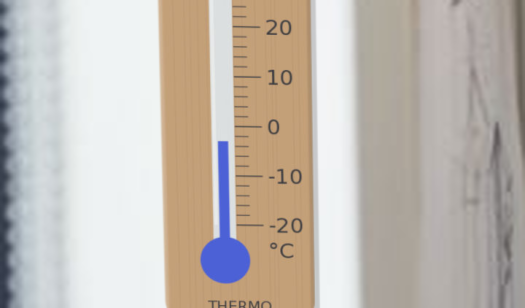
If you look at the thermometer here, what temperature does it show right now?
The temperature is -3 °C
